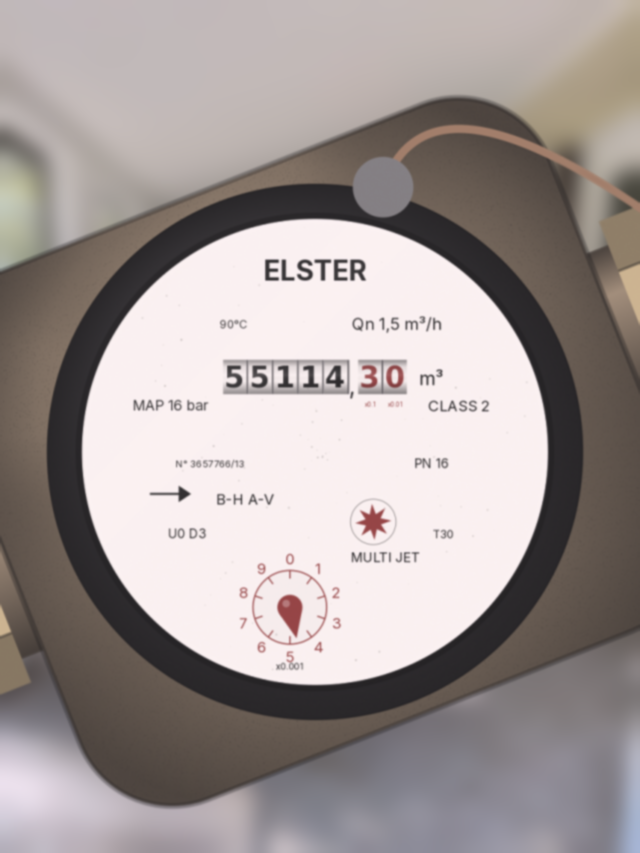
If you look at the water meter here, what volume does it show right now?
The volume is 55114.304 m³
